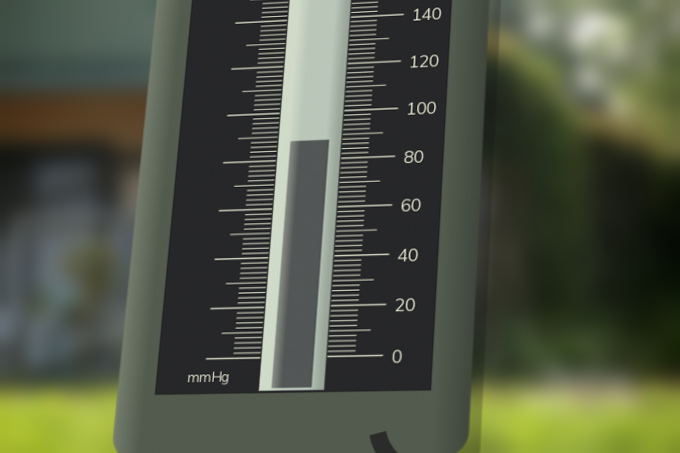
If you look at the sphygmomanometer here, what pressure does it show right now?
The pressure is 88 mmHg
